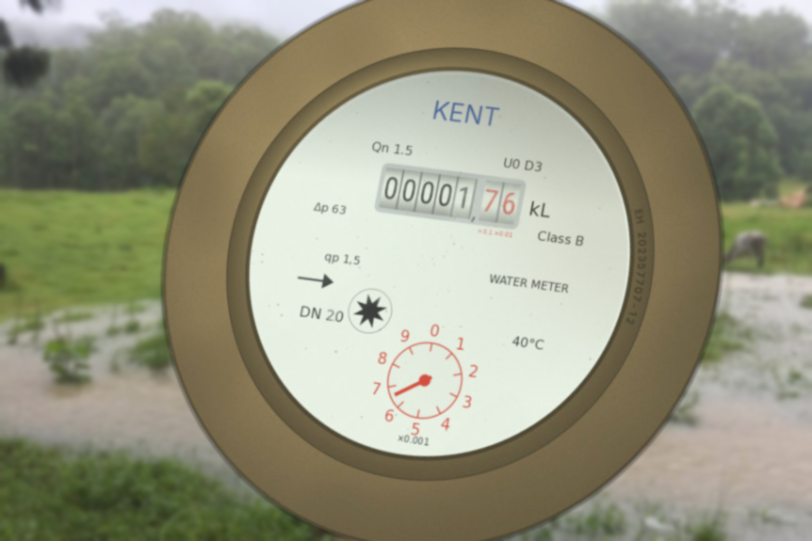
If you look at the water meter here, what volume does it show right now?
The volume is 1.766 kL
